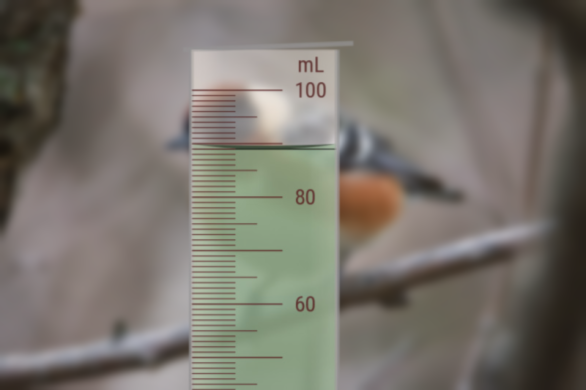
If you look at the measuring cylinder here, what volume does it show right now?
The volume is 89 mL
